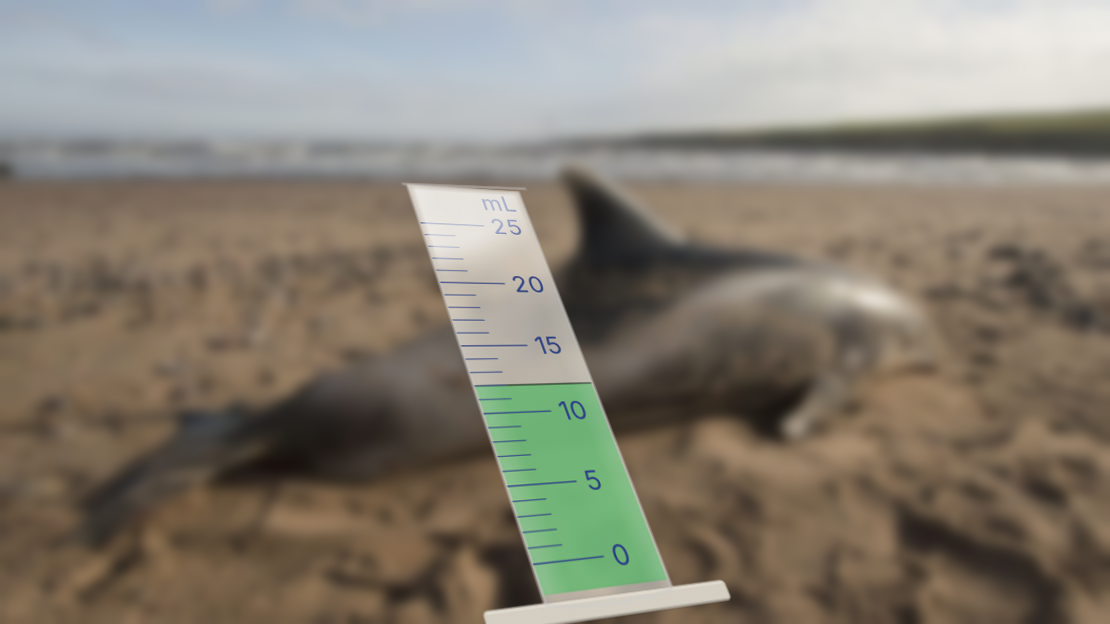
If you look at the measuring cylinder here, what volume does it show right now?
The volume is 12 mL
